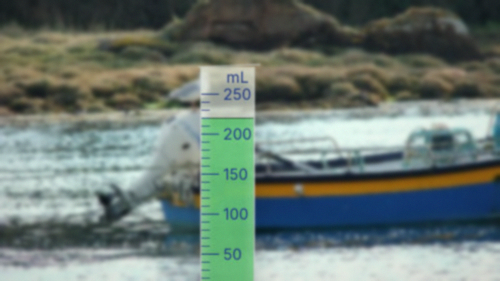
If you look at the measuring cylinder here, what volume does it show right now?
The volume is 220 mL
